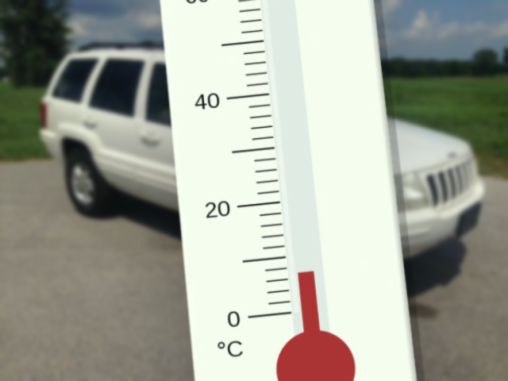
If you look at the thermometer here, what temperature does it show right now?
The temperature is 7 °C
